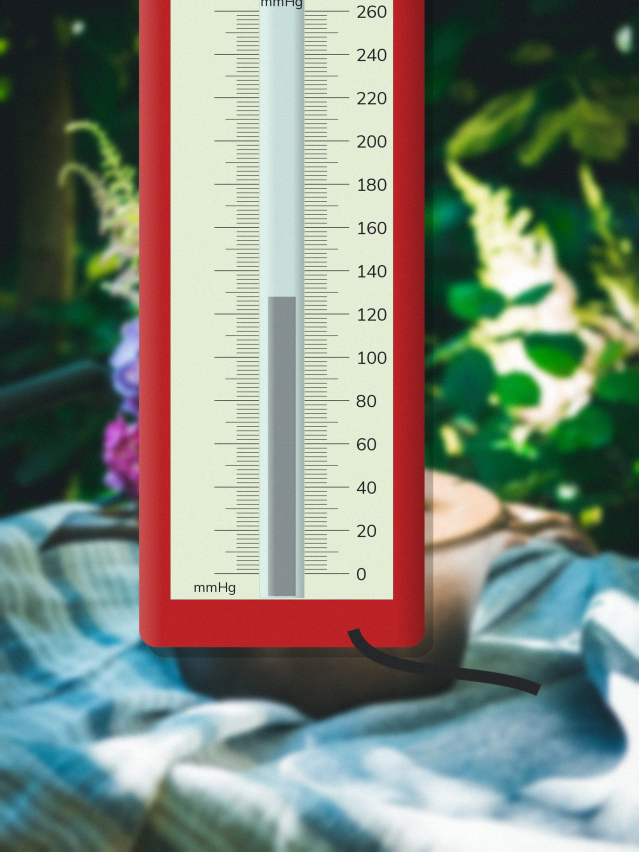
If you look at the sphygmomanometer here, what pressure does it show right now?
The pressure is 128 mmHg
